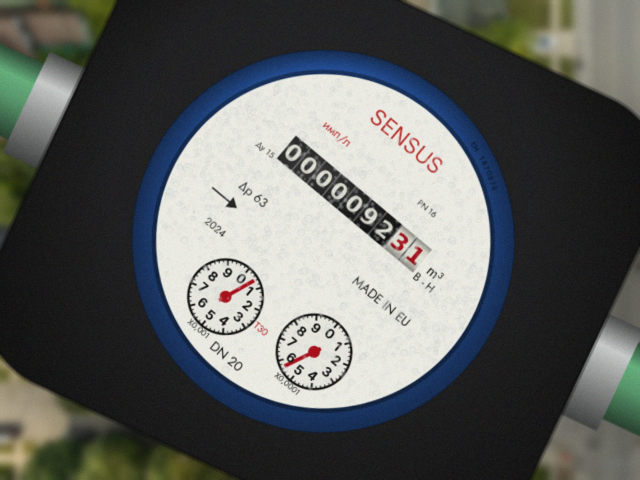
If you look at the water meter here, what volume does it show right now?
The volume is 92.3105 m³
